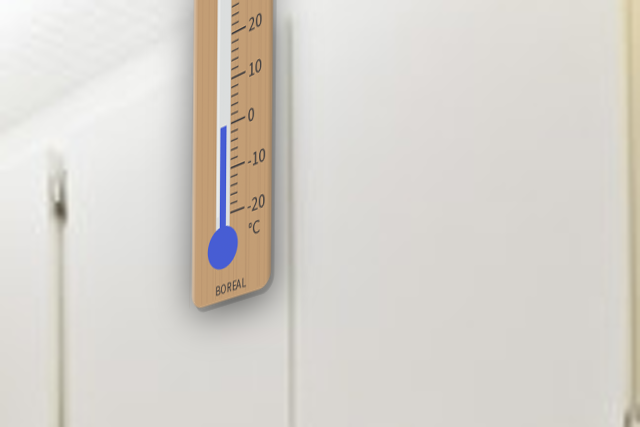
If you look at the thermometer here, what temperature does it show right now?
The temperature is 0 °C
